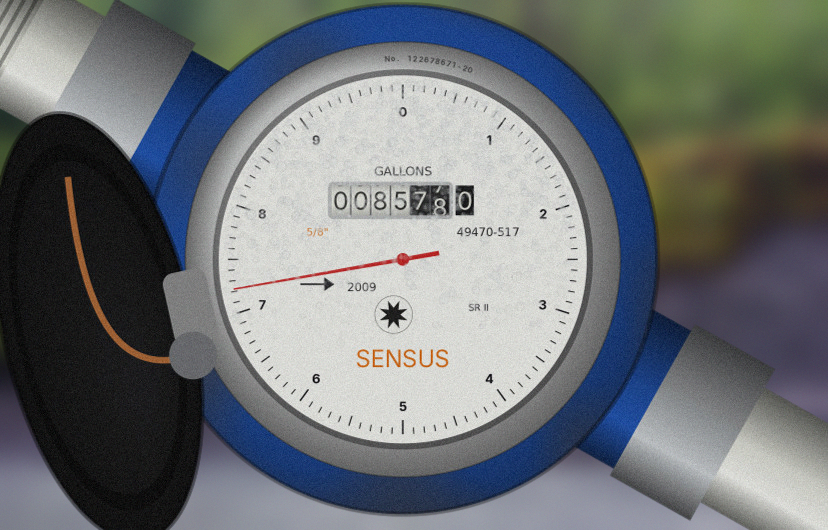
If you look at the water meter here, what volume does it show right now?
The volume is 85777.2 gal
